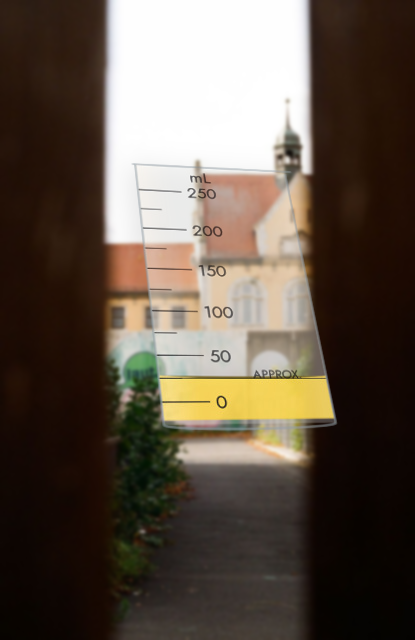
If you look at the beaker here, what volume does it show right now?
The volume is 25 mL
